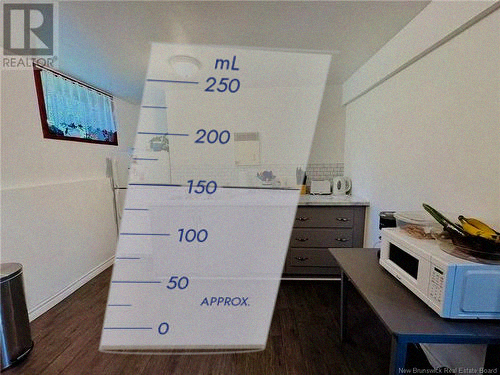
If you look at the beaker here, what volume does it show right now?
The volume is 150 mL
